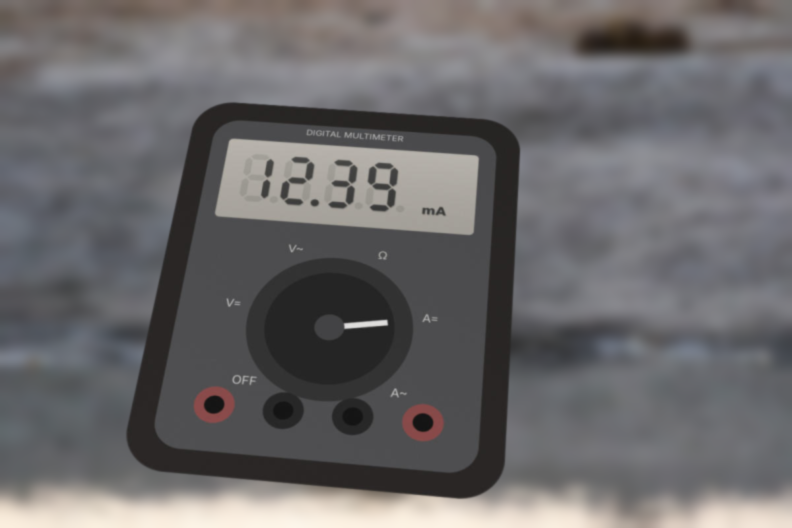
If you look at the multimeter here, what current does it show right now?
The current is 12.39 mA
